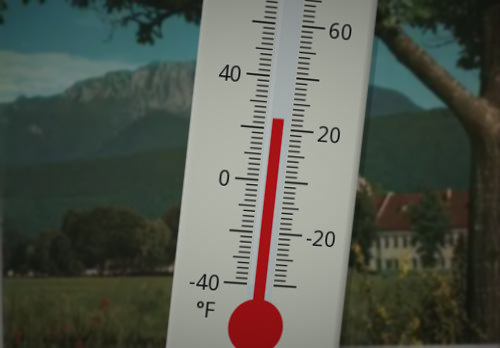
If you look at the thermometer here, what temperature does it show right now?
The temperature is 24 °F
